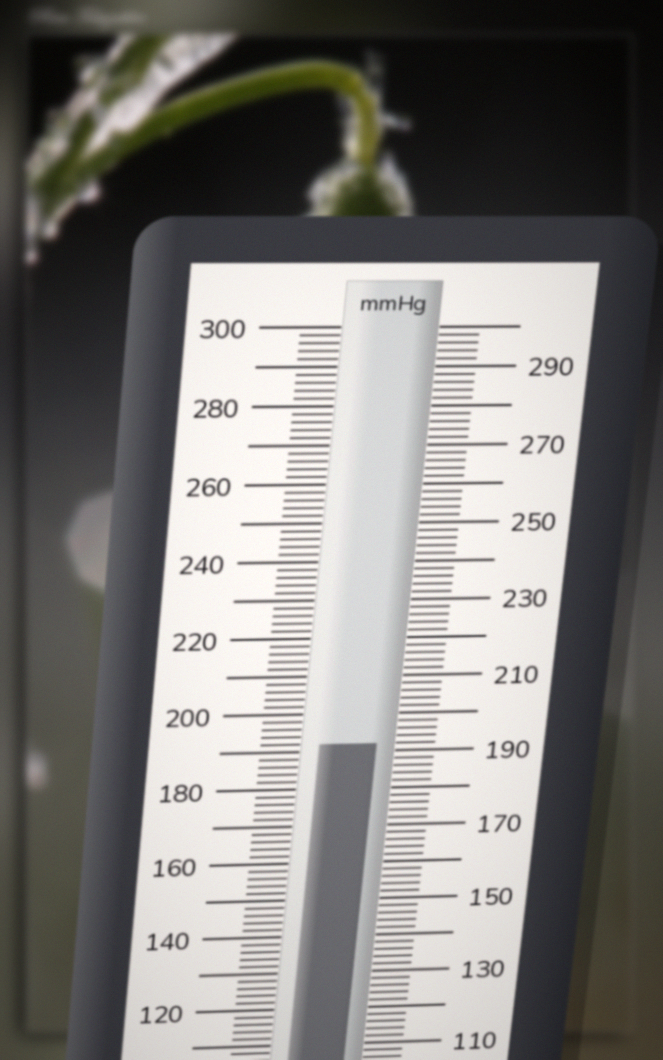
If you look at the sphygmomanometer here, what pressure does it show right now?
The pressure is 192 mmHg
